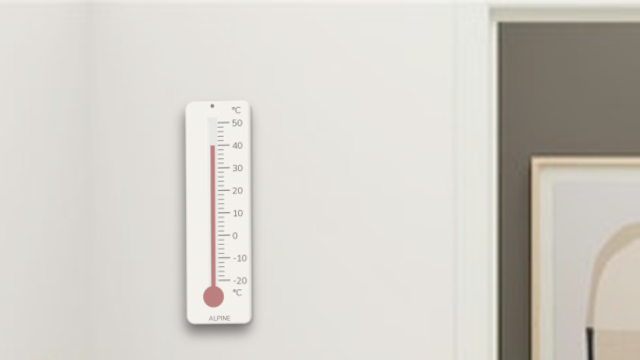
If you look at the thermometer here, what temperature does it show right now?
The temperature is 40 °C
